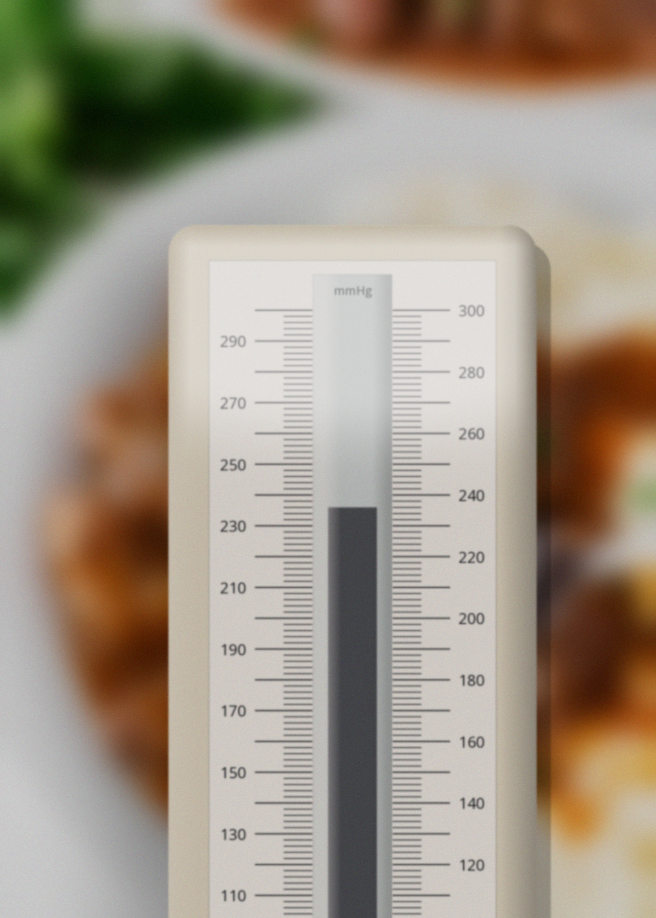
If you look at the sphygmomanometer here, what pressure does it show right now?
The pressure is 236 mmHg
